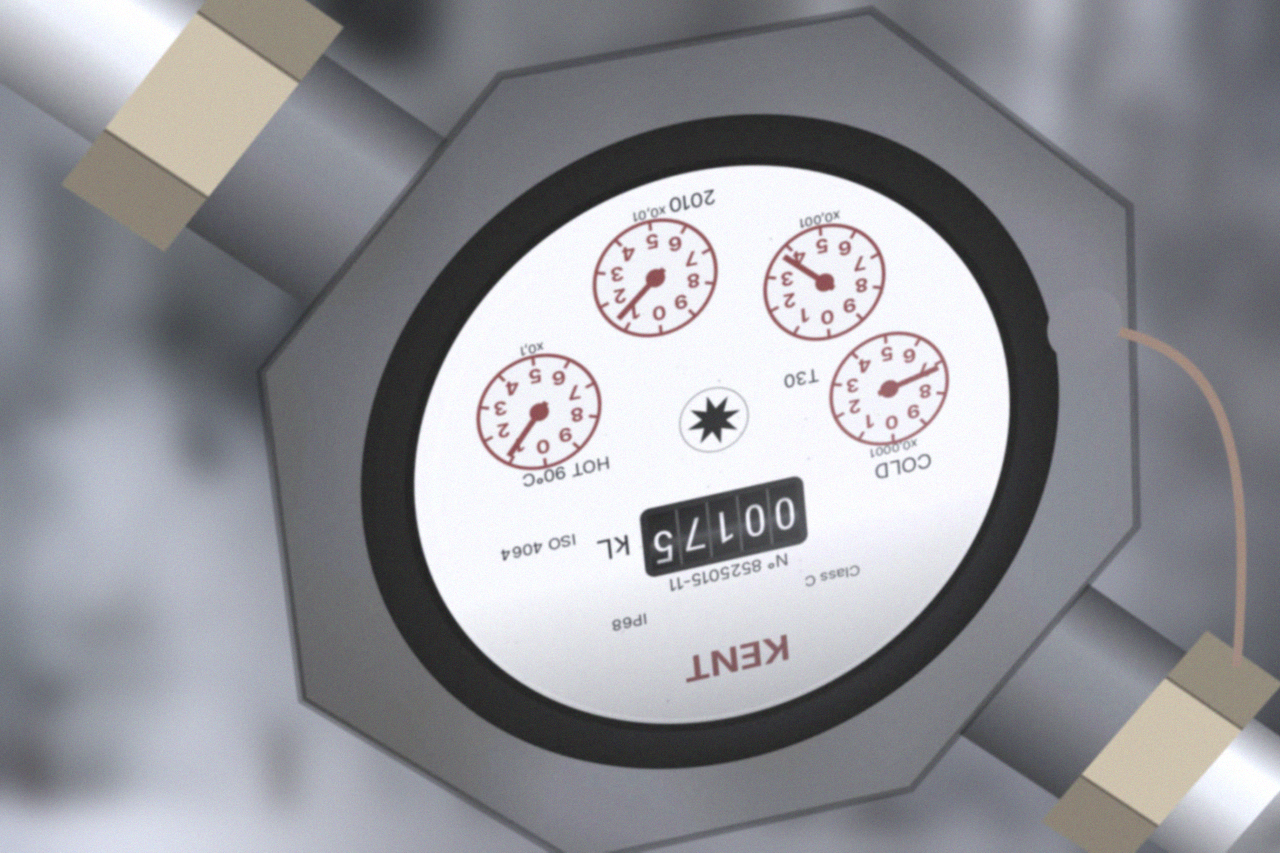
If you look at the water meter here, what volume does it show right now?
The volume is 175.1137 kL
